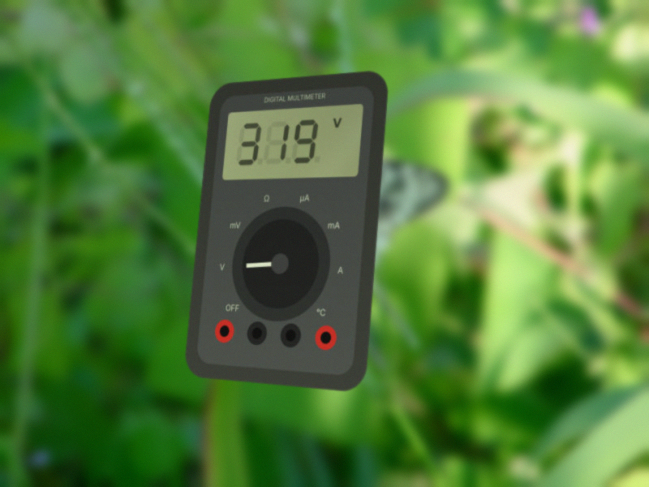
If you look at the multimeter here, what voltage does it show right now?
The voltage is 319 V
